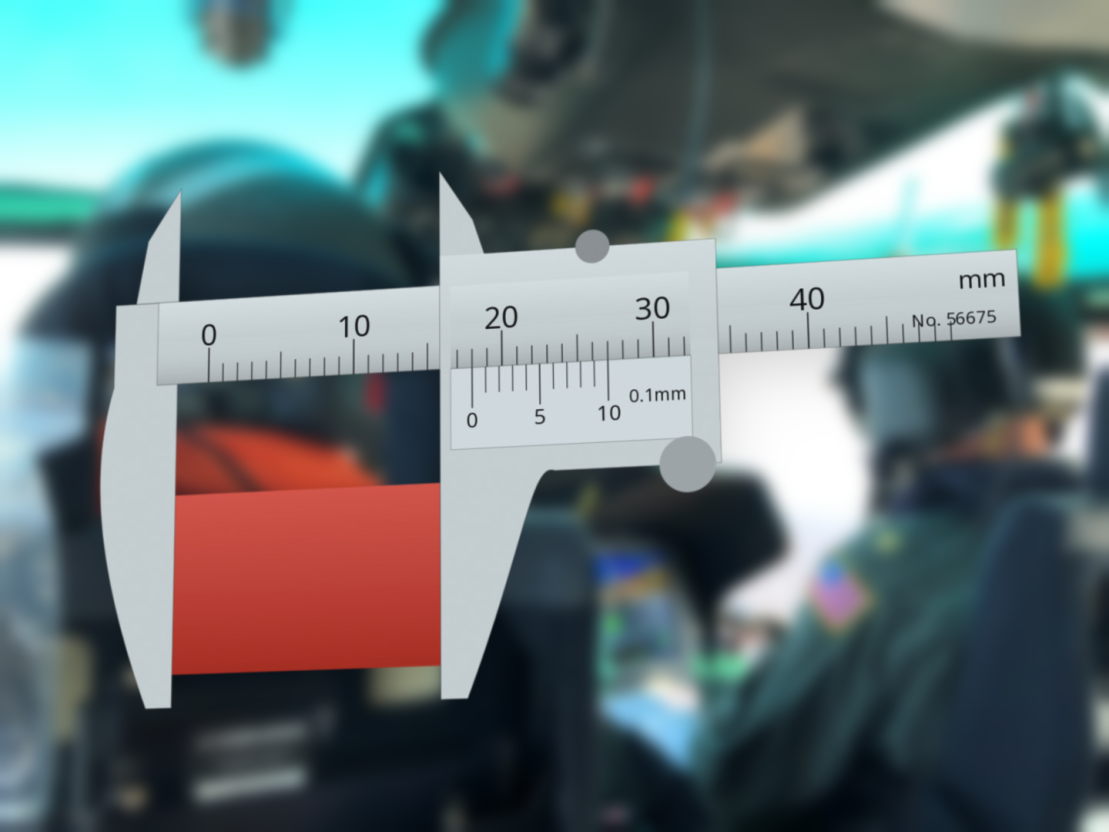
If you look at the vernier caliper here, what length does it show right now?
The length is 18.0 mm
